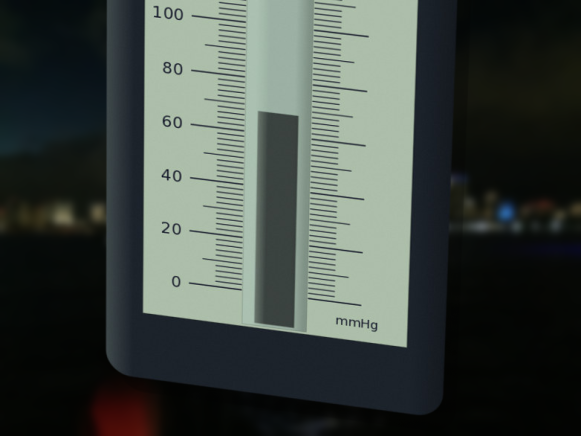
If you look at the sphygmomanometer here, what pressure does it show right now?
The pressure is 68 mmHg
